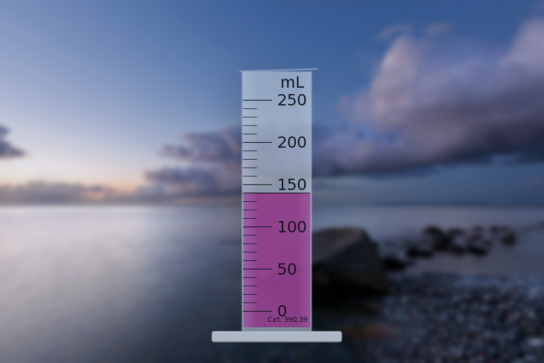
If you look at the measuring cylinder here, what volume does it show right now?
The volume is 140 mL
